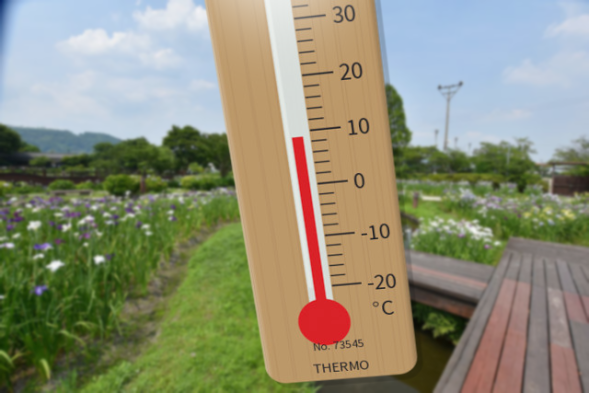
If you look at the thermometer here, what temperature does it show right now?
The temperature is 9 °C
